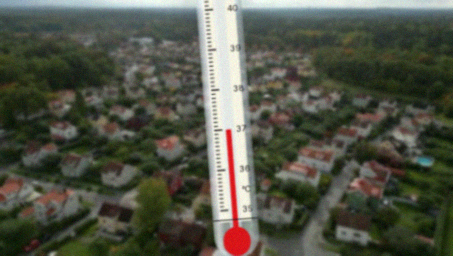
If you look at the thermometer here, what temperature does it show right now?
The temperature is 37 °C
